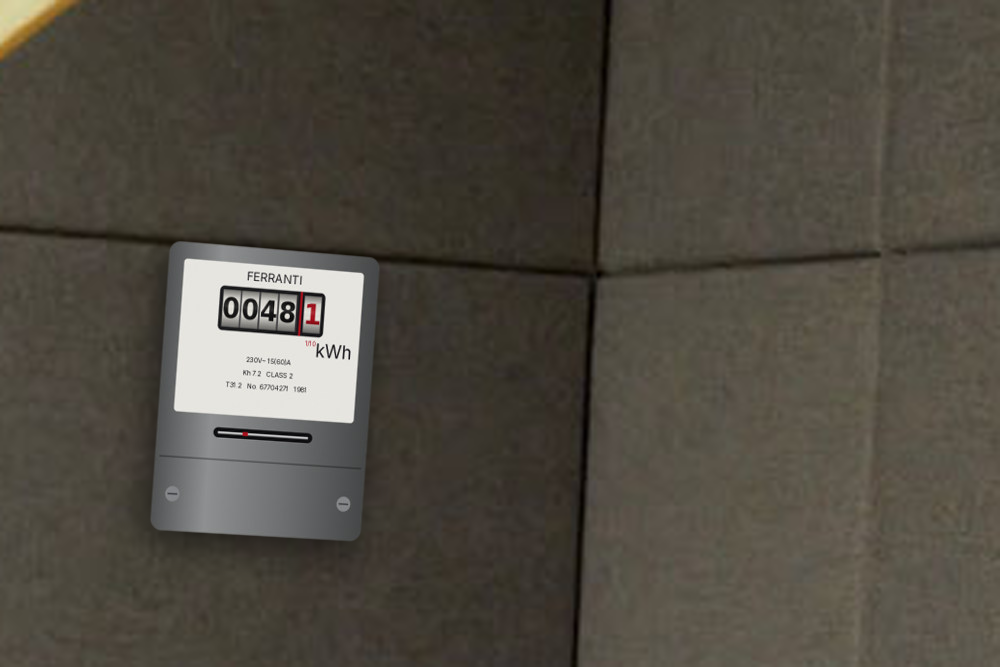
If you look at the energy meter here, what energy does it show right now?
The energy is 48.1 kWh
